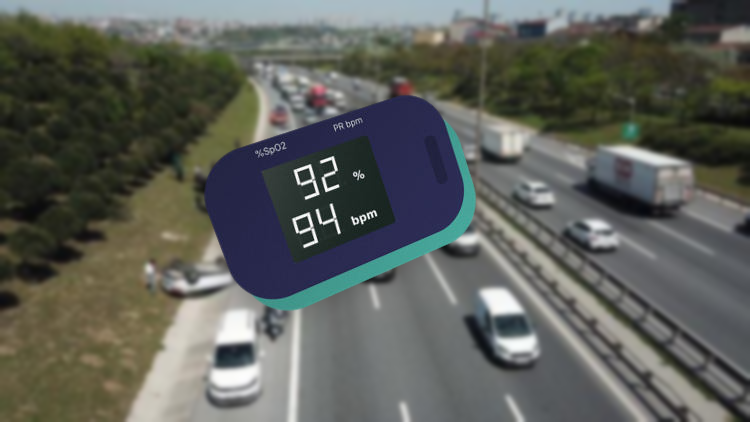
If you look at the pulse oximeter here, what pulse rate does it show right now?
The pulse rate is 94 bpm
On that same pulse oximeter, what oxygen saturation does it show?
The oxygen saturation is 92 %
